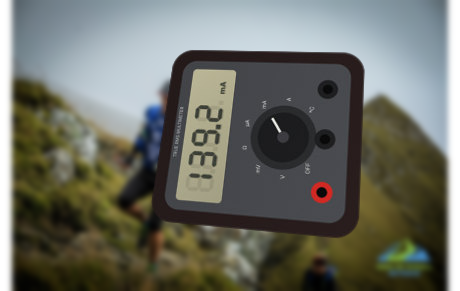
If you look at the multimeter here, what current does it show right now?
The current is 139.2 mA
